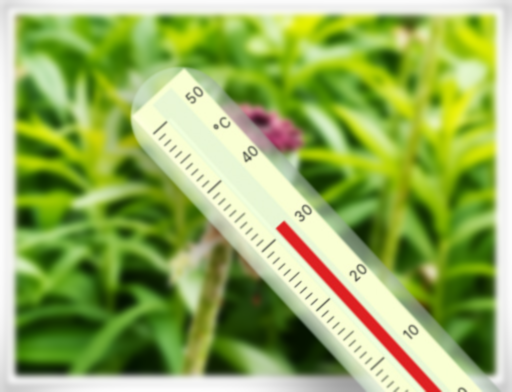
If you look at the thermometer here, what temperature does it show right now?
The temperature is 31 °C
